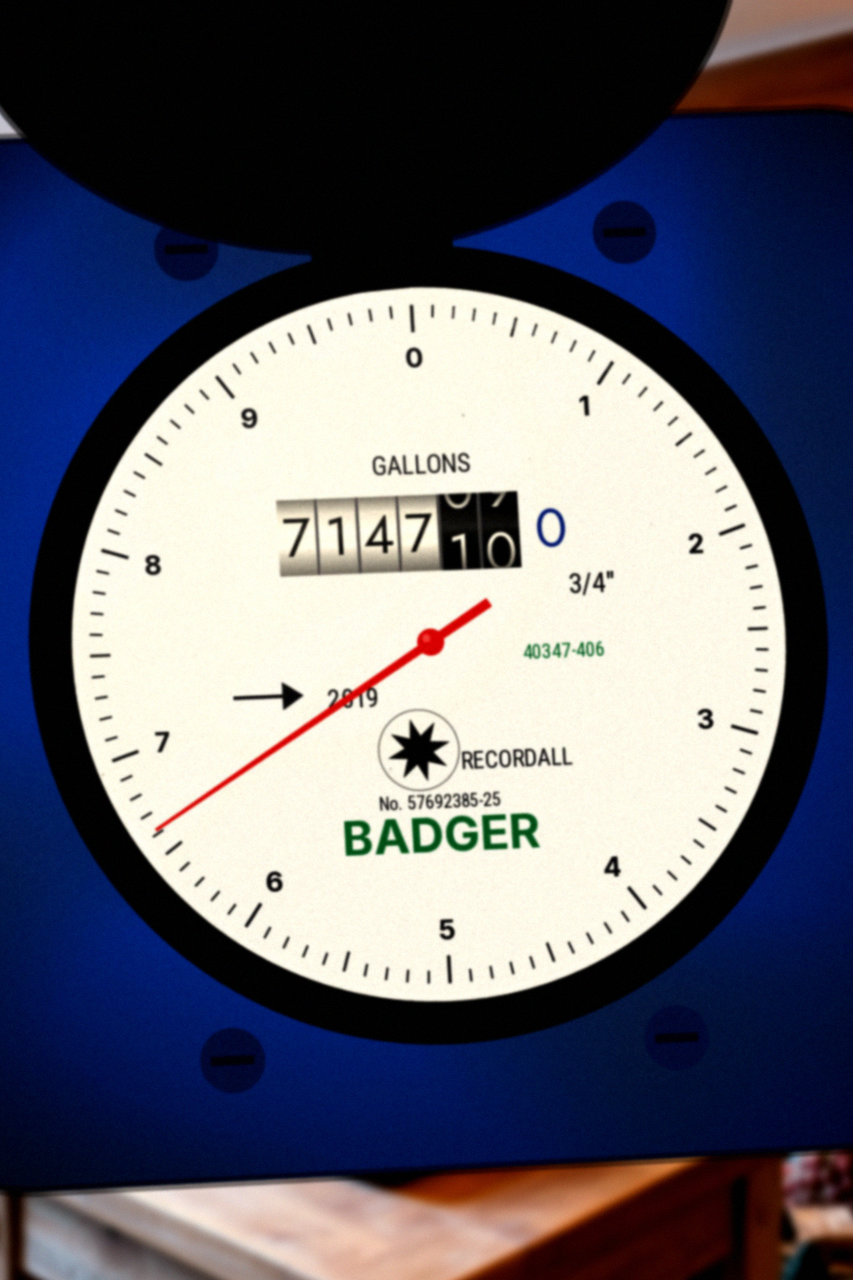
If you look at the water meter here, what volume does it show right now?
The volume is 7147096.6 gal
